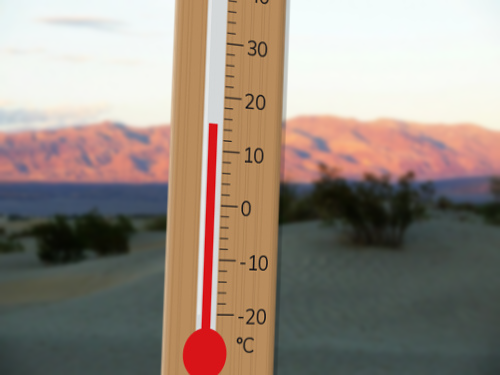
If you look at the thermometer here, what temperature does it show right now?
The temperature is 15 °C
